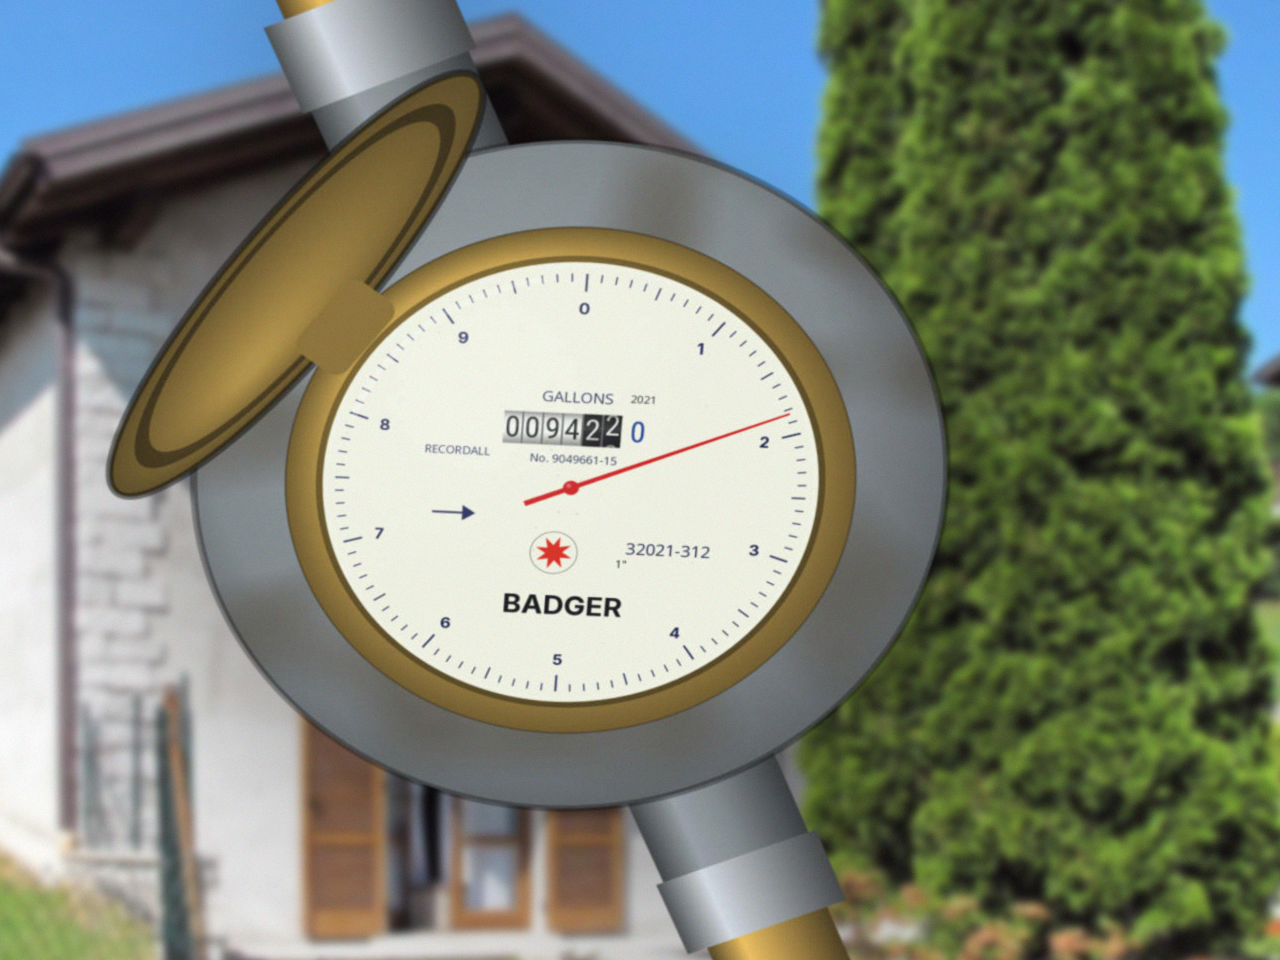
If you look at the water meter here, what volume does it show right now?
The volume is 94221.8 gal
